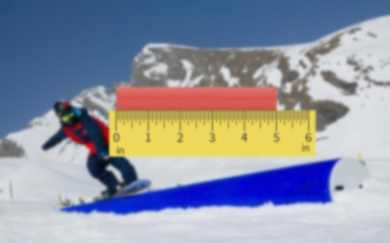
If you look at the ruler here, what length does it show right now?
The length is 5 in
